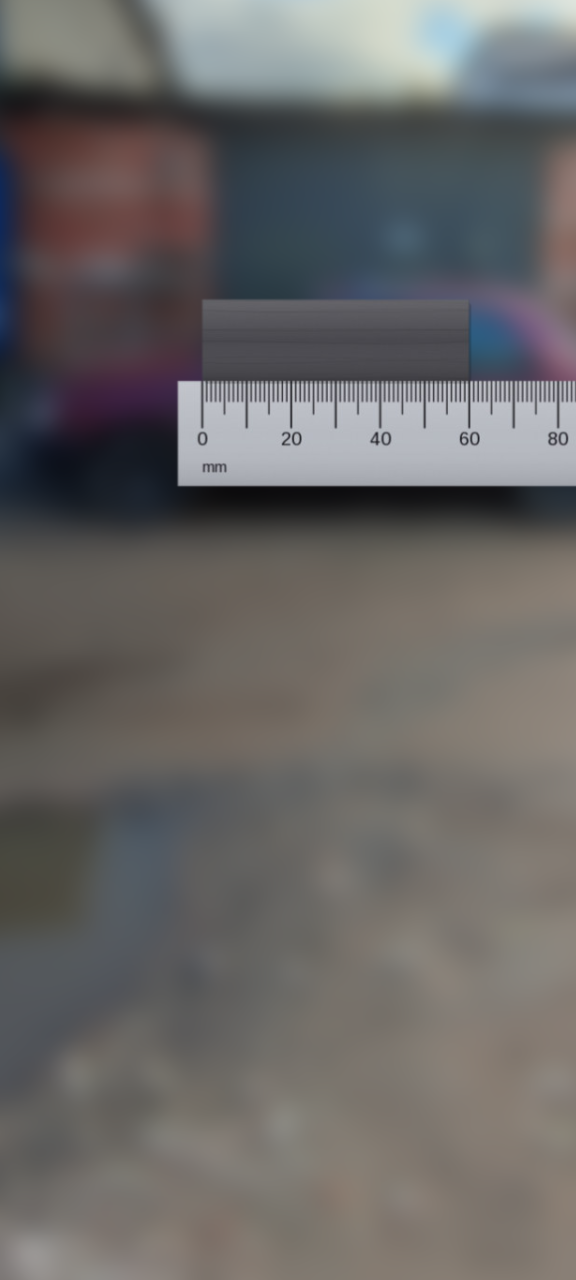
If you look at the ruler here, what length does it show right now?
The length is 60 mm
